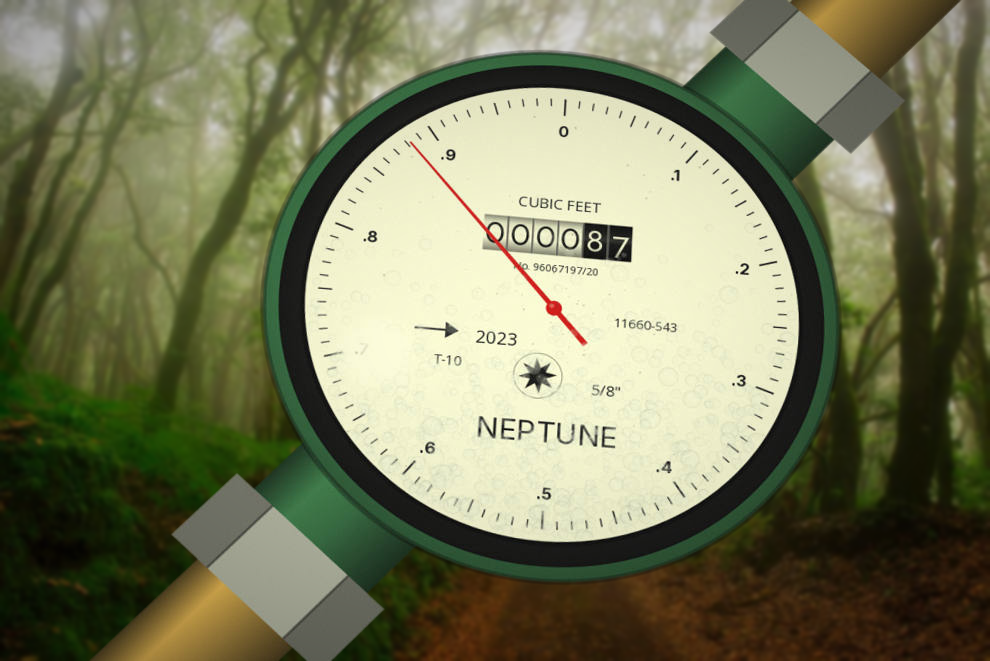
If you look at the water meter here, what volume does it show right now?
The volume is 86.88 ft³
